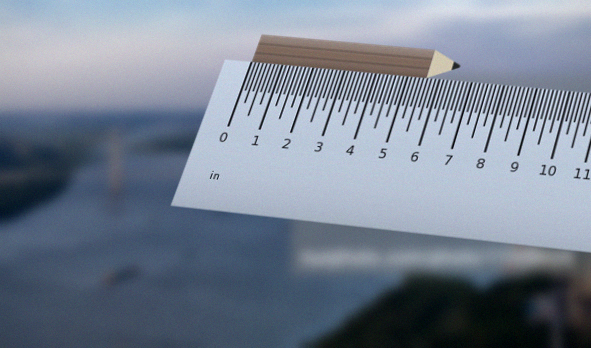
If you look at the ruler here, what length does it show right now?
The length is 6.5 in
